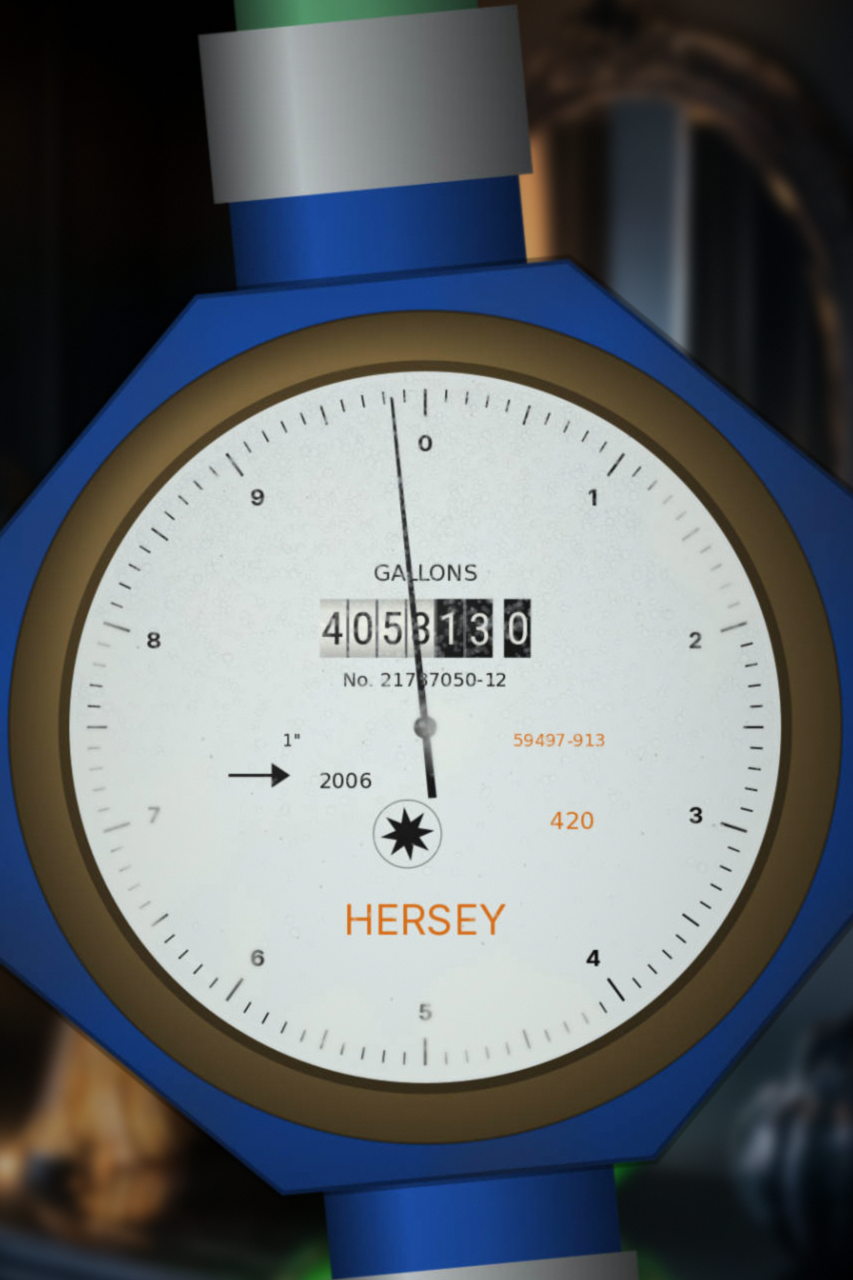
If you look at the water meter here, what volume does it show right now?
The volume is 4053129.8 gal
